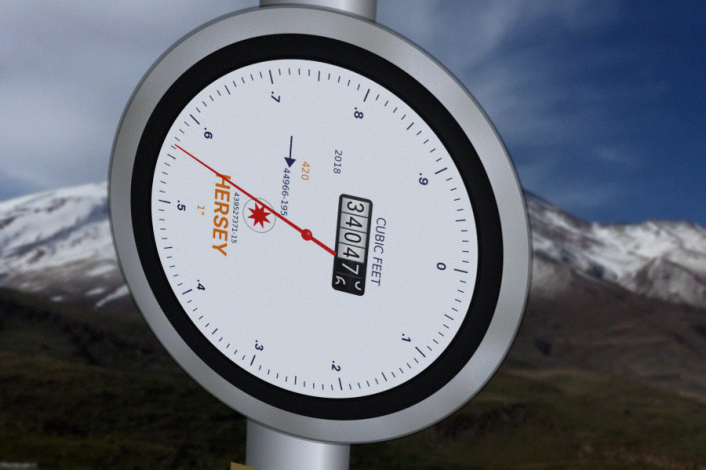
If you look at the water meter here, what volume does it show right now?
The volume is 340475.56 ft³
